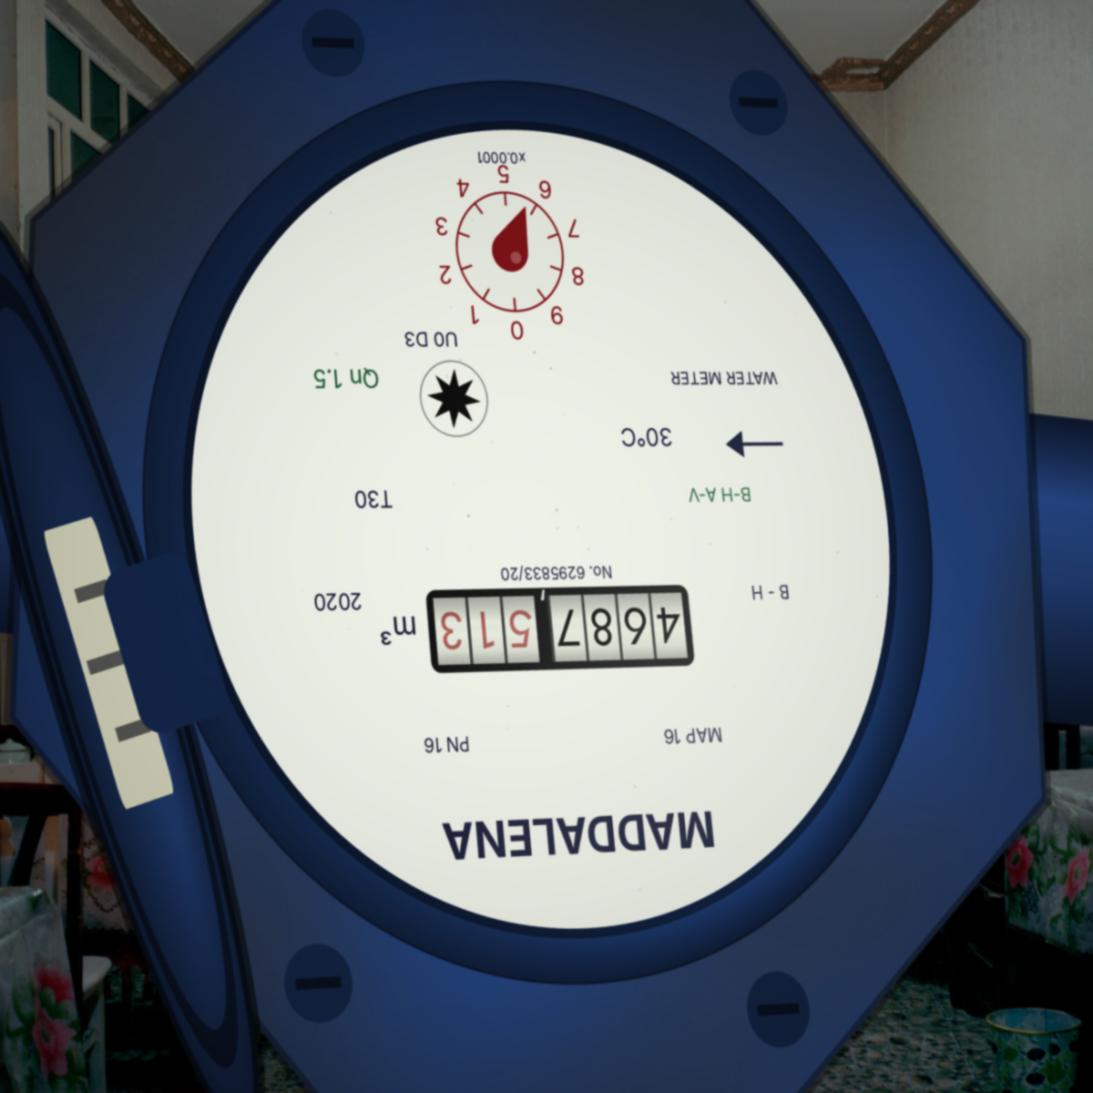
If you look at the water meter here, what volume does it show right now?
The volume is 4687.5135 m³
